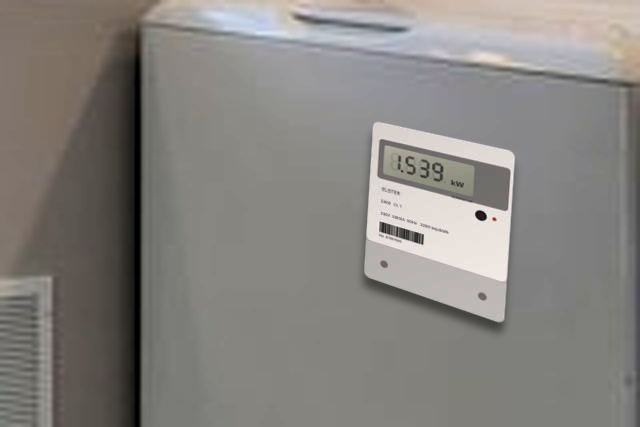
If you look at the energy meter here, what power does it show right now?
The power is 1.539 kW
